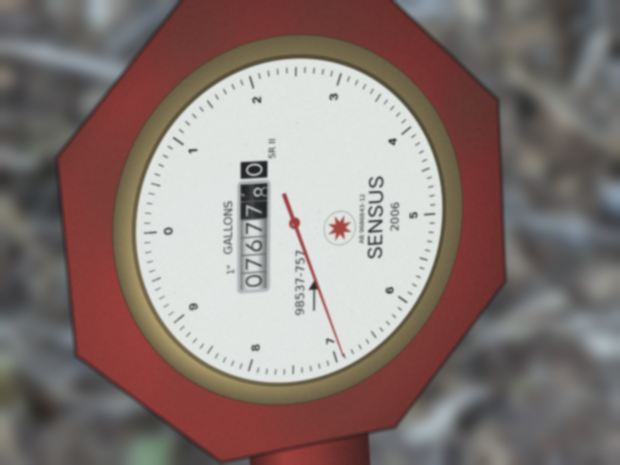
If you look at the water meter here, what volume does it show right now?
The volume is 767776.9 gal
